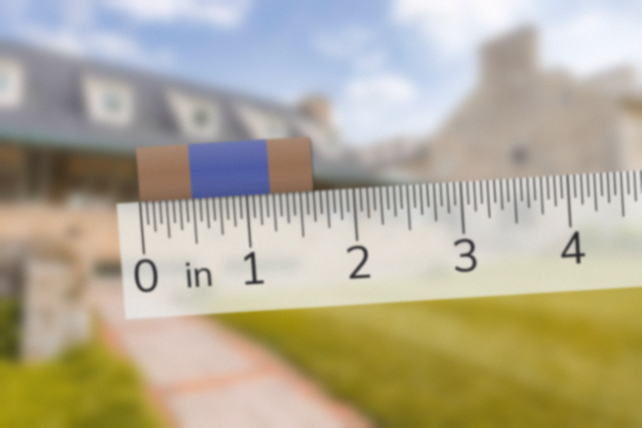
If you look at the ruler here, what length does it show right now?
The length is 1.625 in
